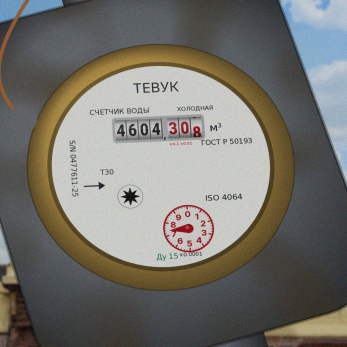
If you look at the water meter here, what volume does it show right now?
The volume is 4604.3077 m³
